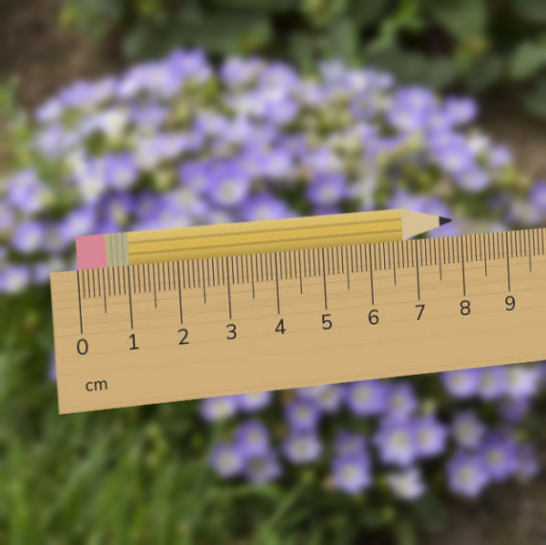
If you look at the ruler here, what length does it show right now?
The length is 7.8 cm
